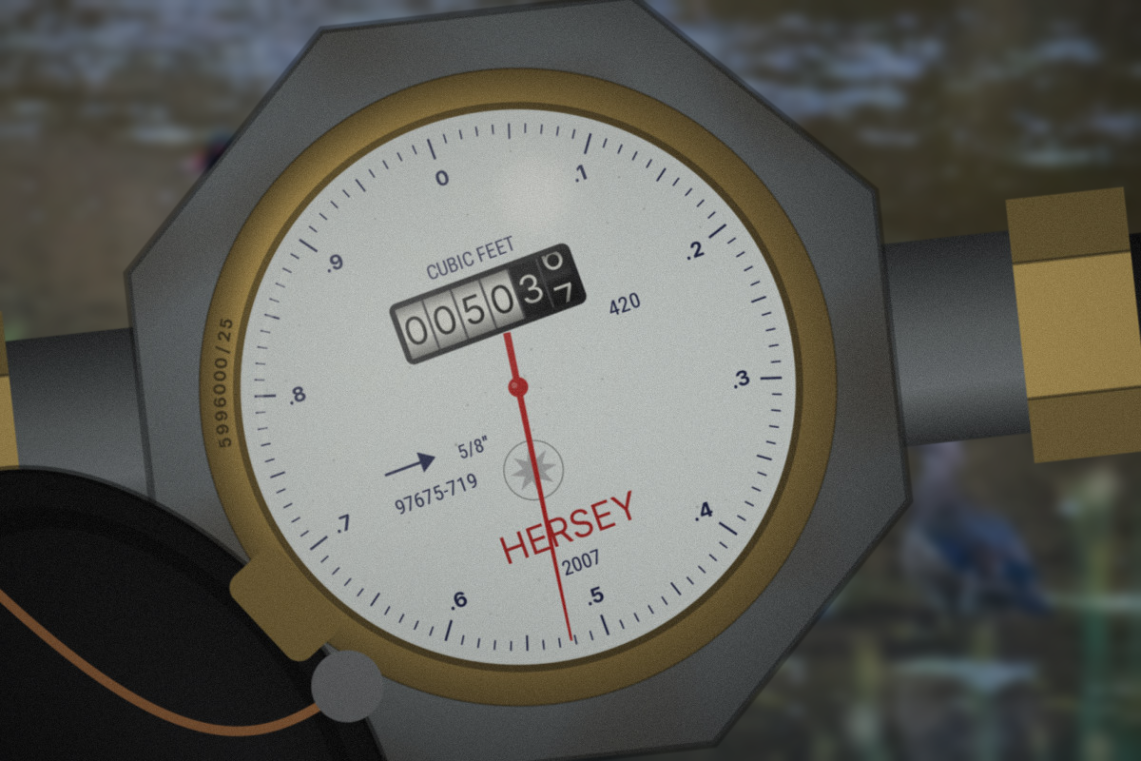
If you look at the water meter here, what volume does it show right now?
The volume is 5036.52 ft³
